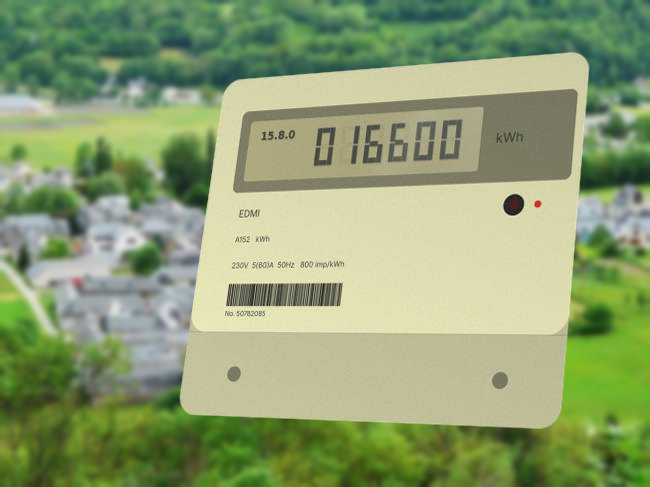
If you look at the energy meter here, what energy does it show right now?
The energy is 16600 kWh
